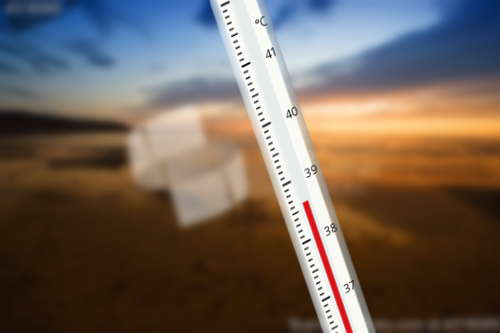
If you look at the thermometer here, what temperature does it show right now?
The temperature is 38.6 °C
